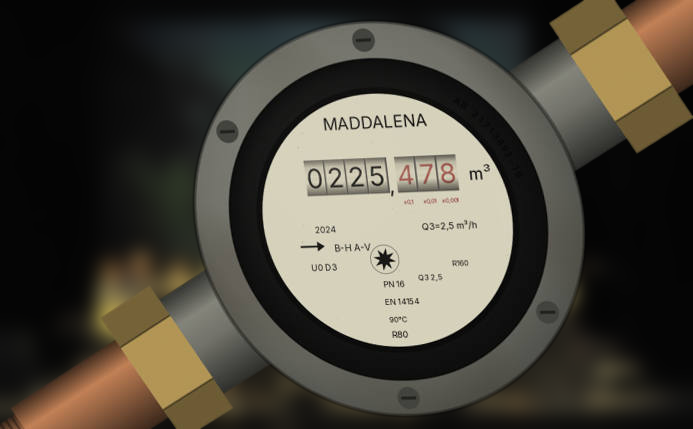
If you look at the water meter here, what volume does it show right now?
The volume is 225.478 m³
